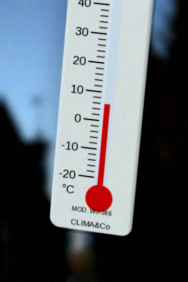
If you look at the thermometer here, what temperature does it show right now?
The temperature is 6 °C
